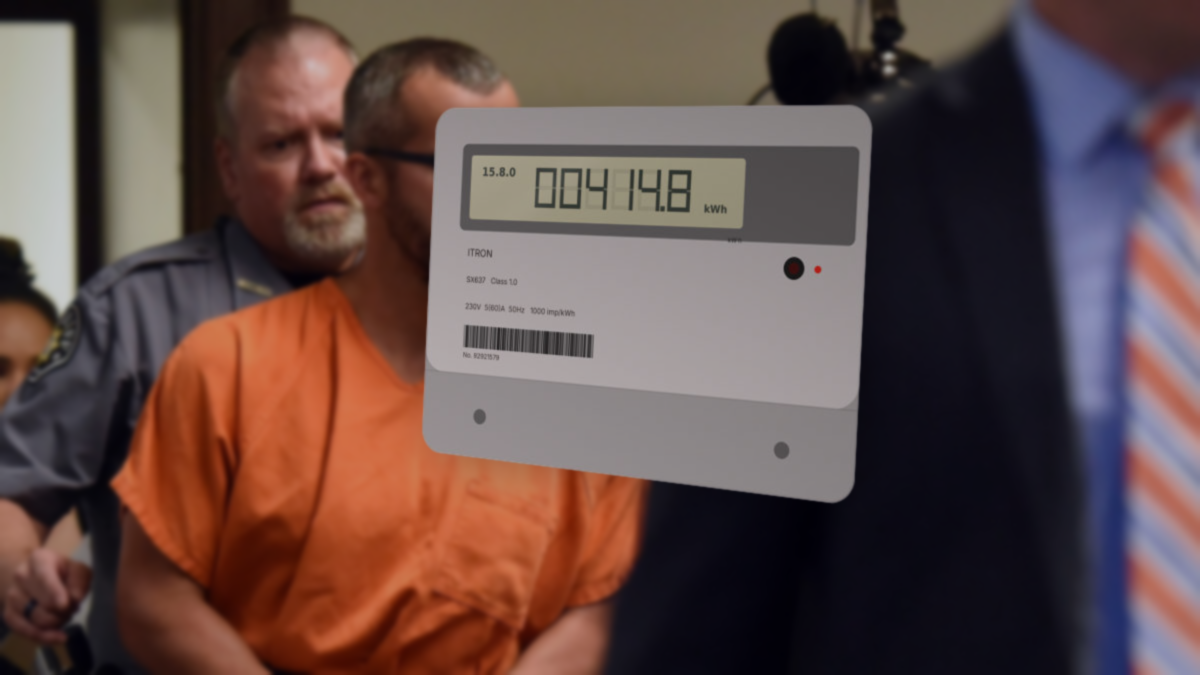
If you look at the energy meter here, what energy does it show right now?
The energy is 414.8 kWh
